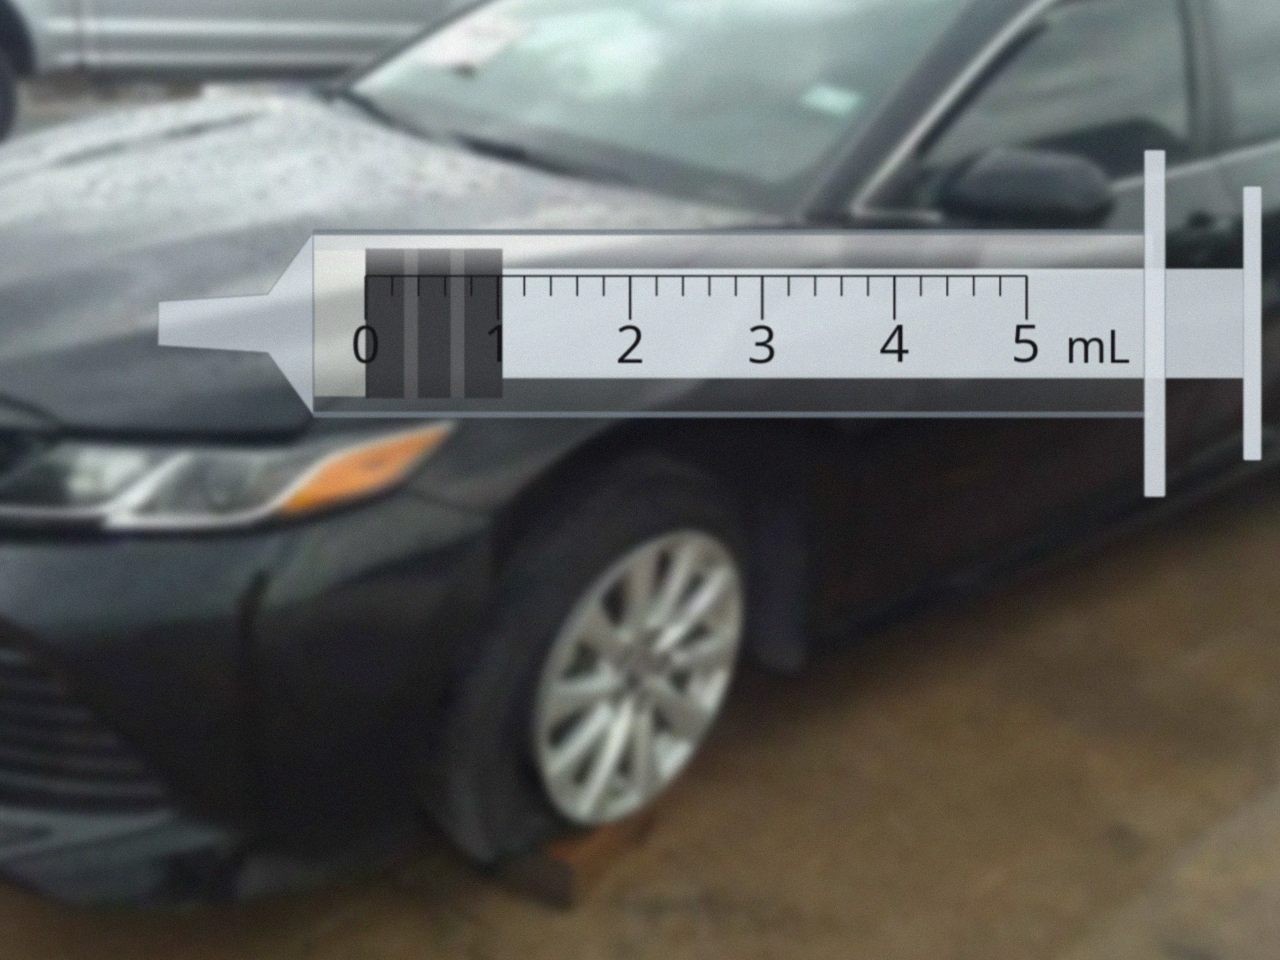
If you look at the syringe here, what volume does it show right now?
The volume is 0 mL
